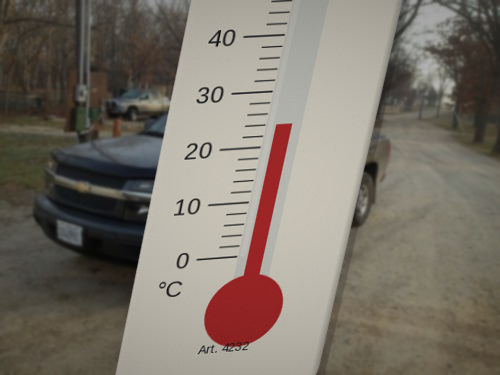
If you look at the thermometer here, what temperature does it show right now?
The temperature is 24 °C
